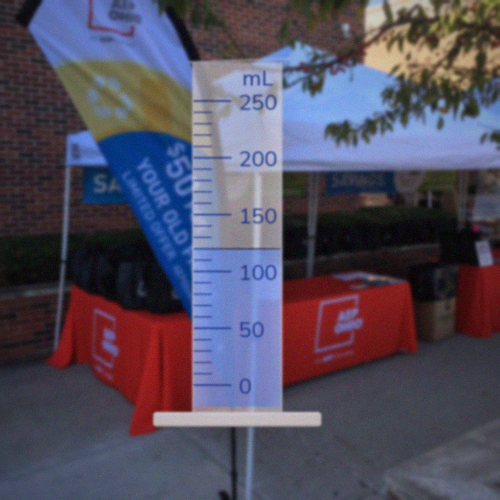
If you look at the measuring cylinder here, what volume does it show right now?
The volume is 120 mL
